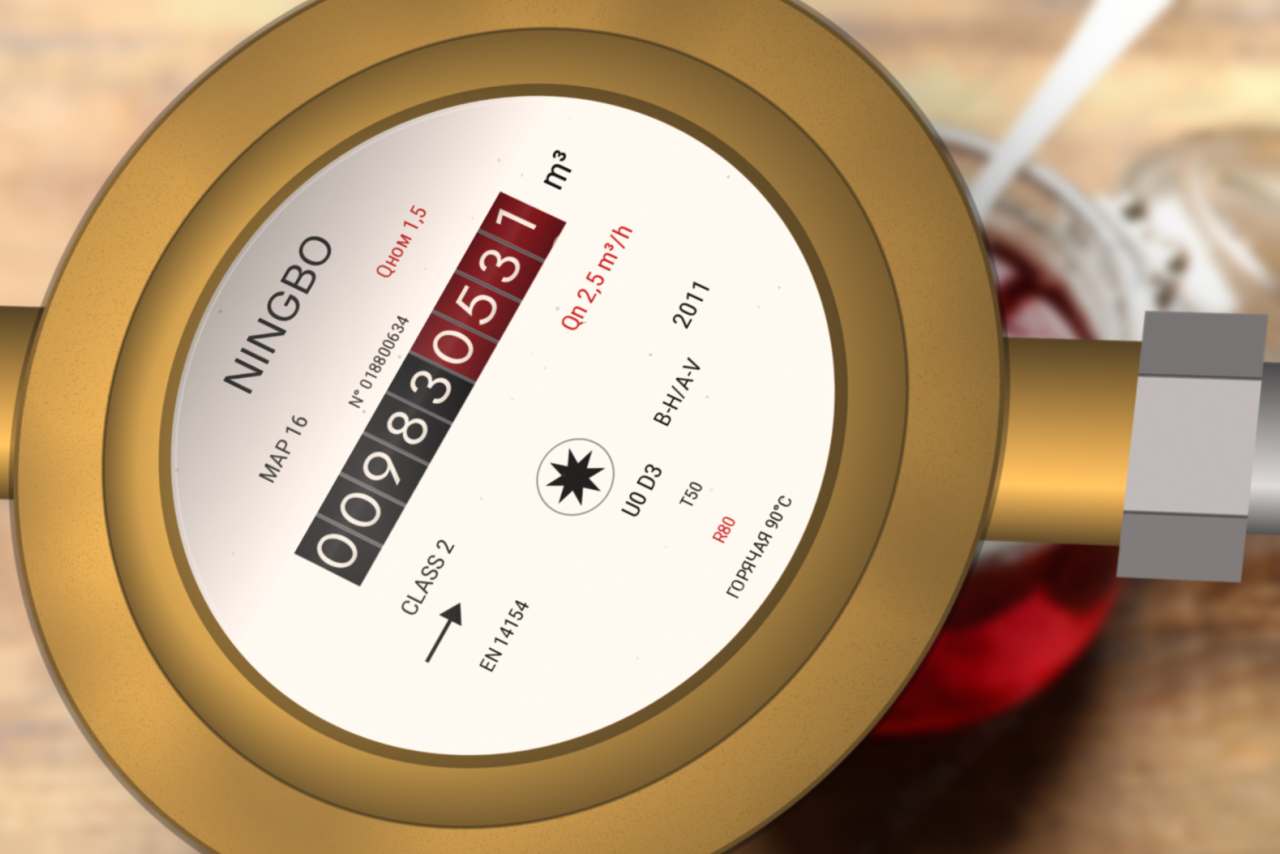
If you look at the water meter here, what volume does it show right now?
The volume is 983.0531 m³
